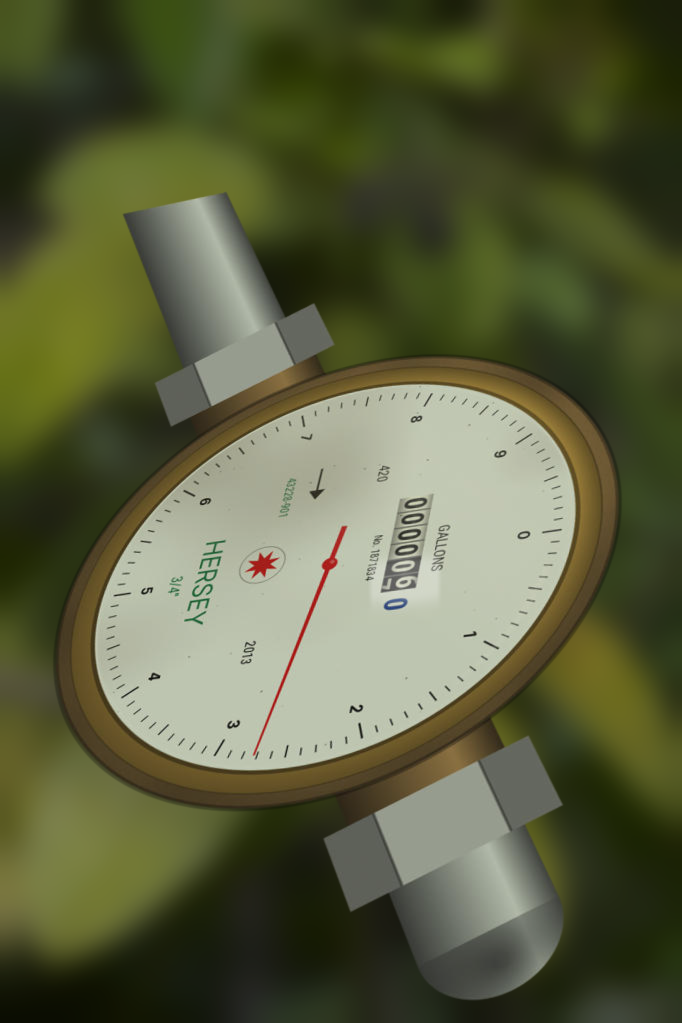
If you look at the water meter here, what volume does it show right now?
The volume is 62.7 gal
